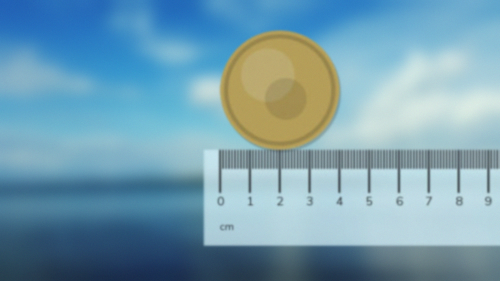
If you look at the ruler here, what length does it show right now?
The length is 4 cm
